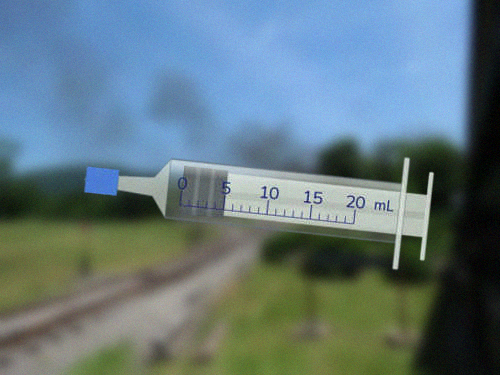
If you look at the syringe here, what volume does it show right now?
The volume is 0 mL
